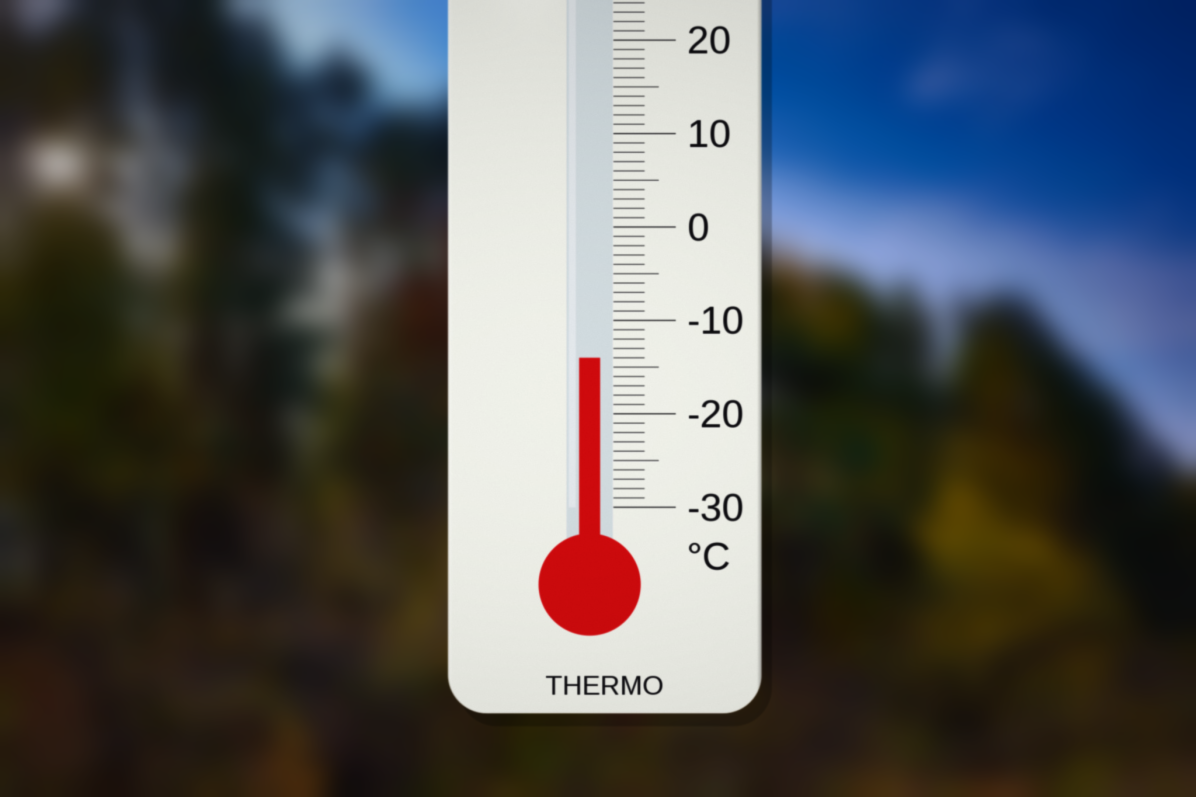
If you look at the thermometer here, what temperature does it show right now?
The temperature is -14 °C
